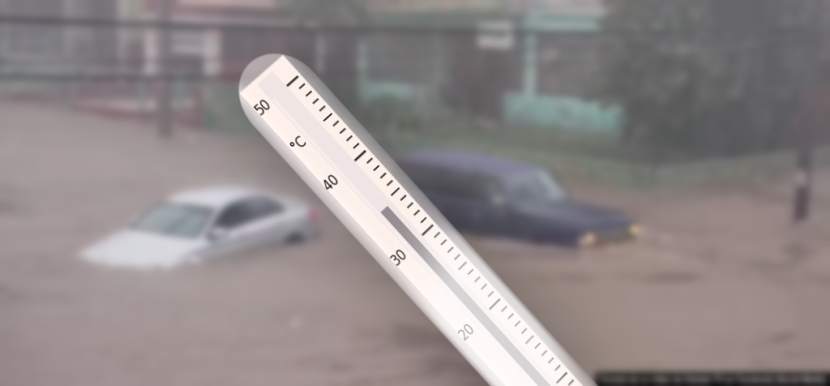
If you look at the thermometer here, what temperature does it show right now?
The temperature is 34.5 °C
